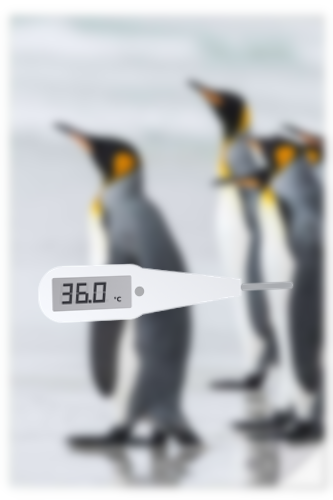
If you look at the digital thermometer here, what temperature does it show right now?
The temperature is 36.0 °C
